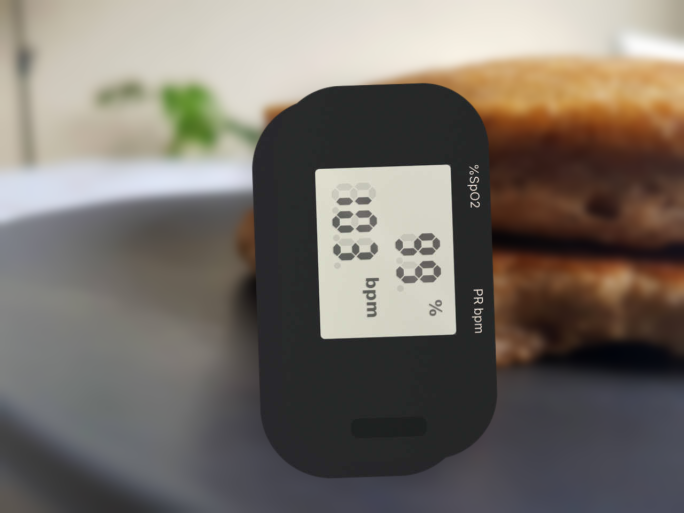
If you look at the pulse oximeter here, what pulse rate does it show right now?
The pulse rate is 103 bpm
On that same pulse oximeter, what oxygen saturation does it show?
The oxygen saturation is 99 %
